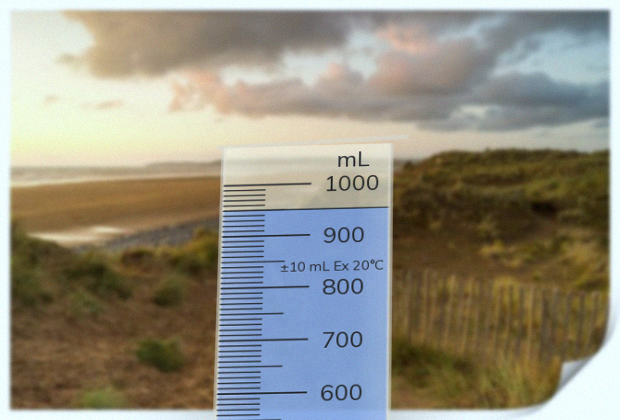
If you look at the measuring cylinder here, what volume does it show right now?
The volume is 950 mL
